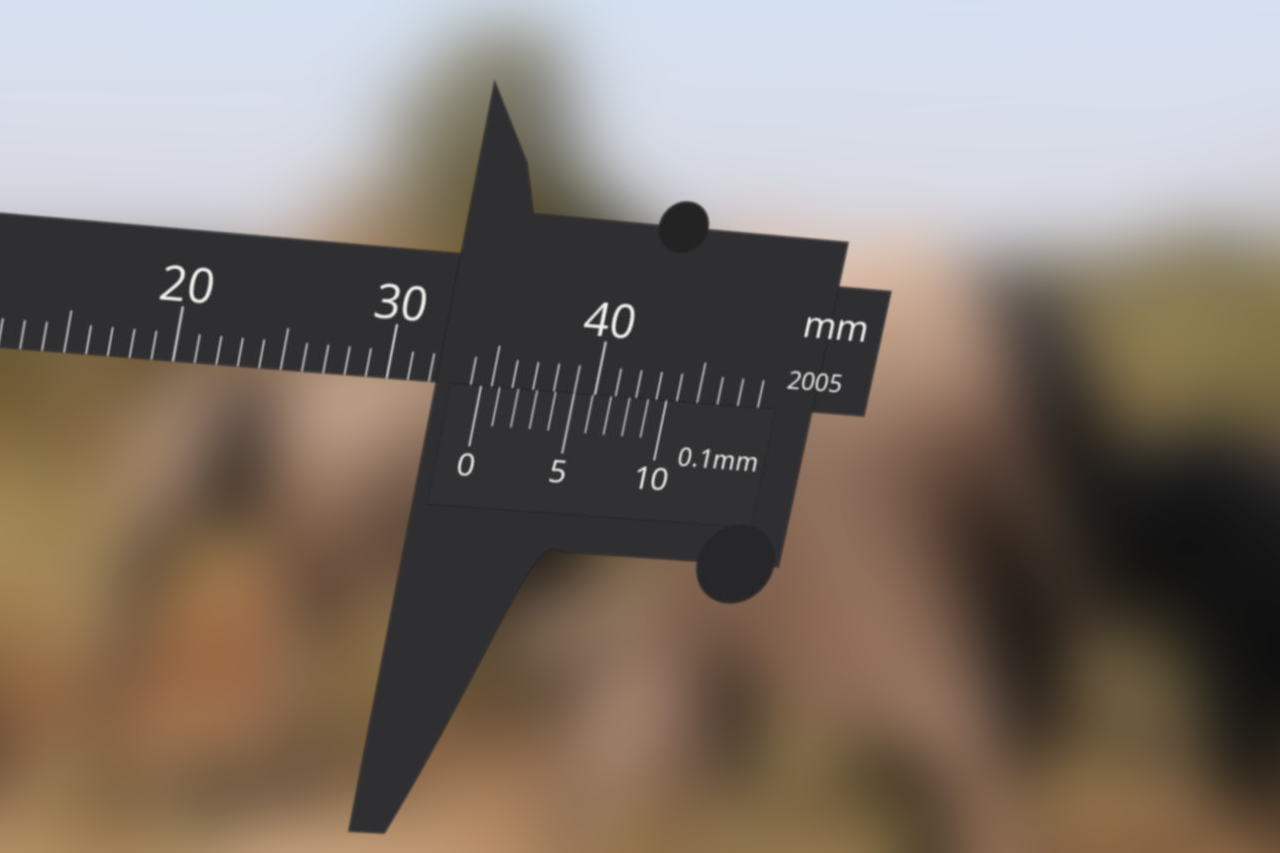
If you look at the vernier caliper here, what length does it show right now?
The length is 34.5 mm
